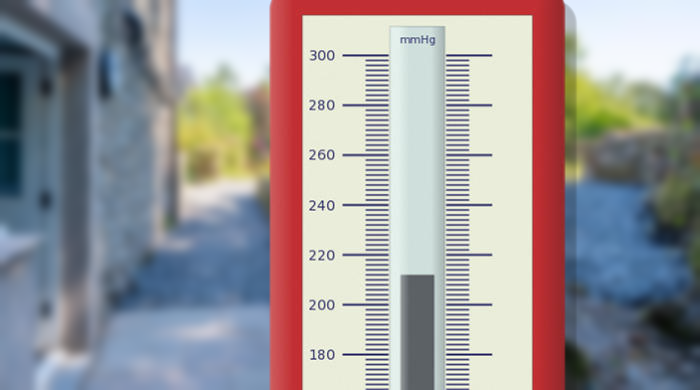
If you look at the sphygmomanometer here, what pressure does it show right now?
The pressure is 212 mmHg
